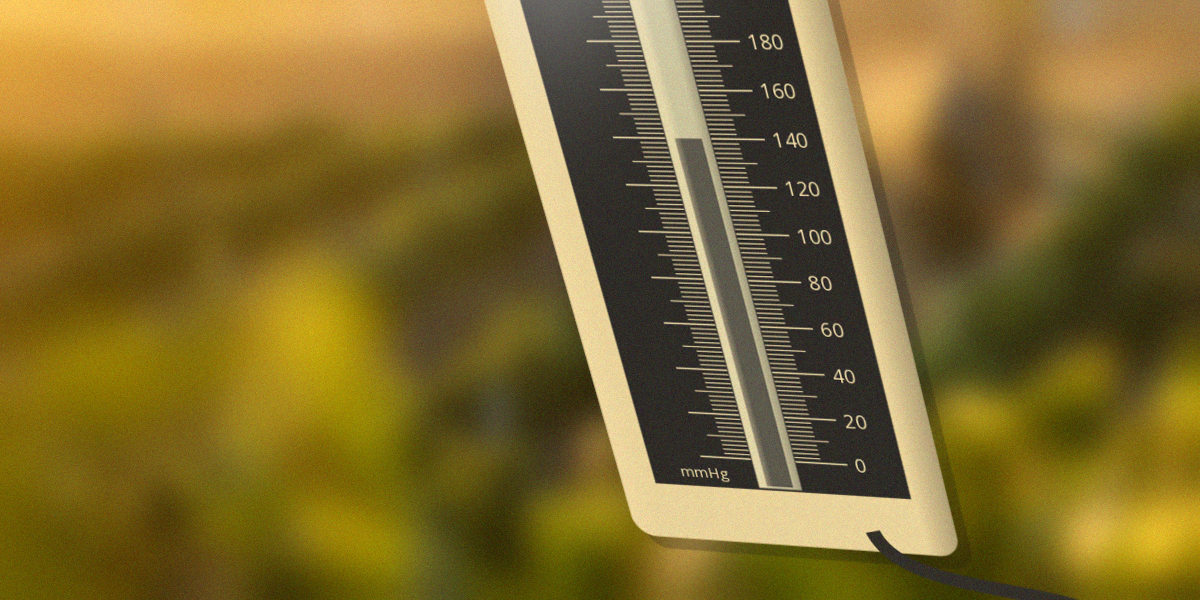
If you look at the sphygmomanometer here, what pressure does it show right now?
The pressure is 140 mmHg
